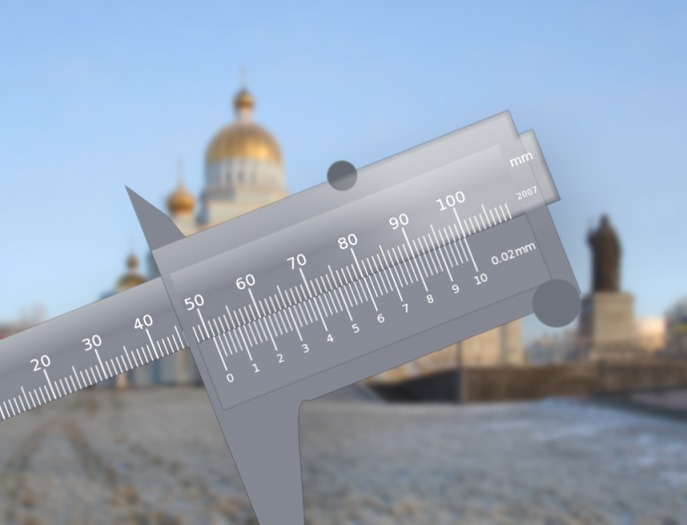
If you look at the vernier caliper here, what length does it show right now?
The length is 50.8 mm
